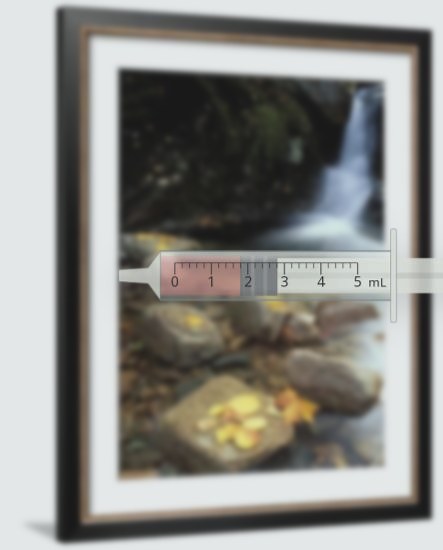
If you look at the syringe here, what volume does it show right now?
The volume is 1.8 mL
